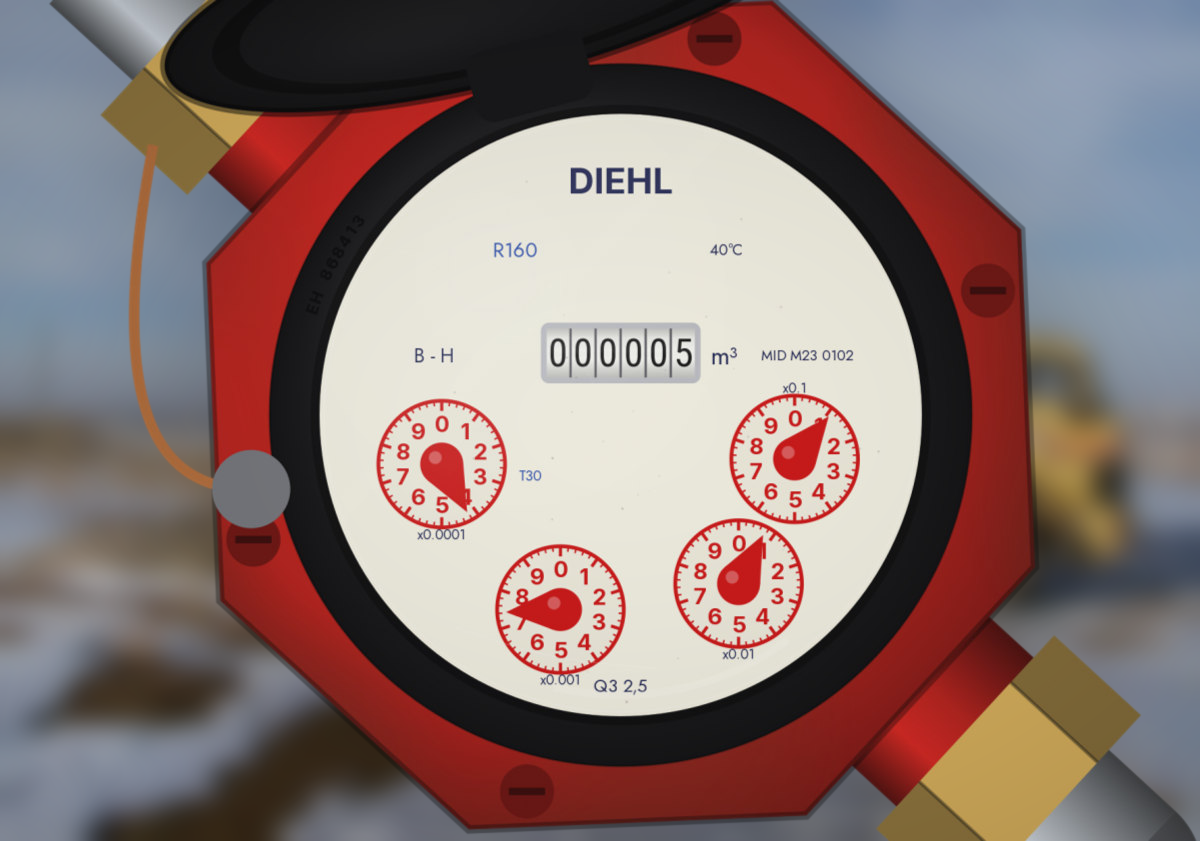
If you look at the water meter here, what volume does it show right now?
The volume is 5.1074 m³
